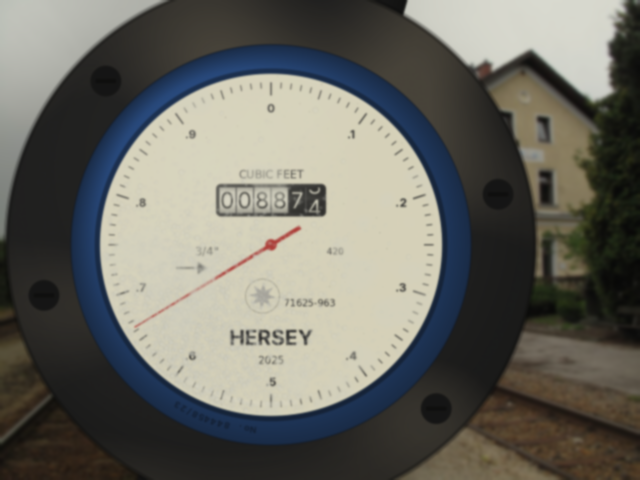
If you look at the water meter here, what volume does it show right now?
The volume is 8873.66 ft³
